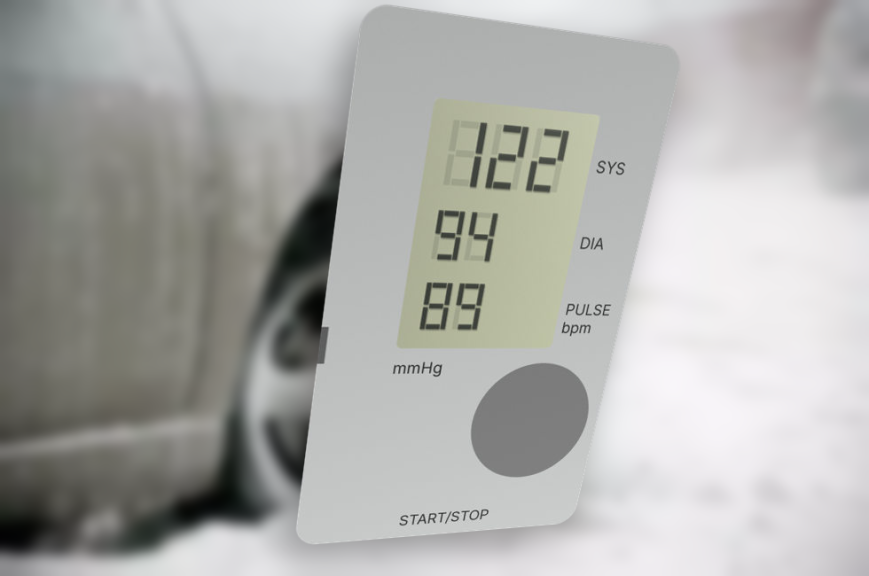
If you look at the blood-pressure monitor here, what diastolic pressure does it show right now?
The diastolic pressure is 94 mmHg
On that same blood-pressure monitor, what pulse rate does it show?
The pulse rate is 89 bpm
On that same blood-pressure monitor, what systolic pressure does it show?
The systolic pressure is 122 mmHg
